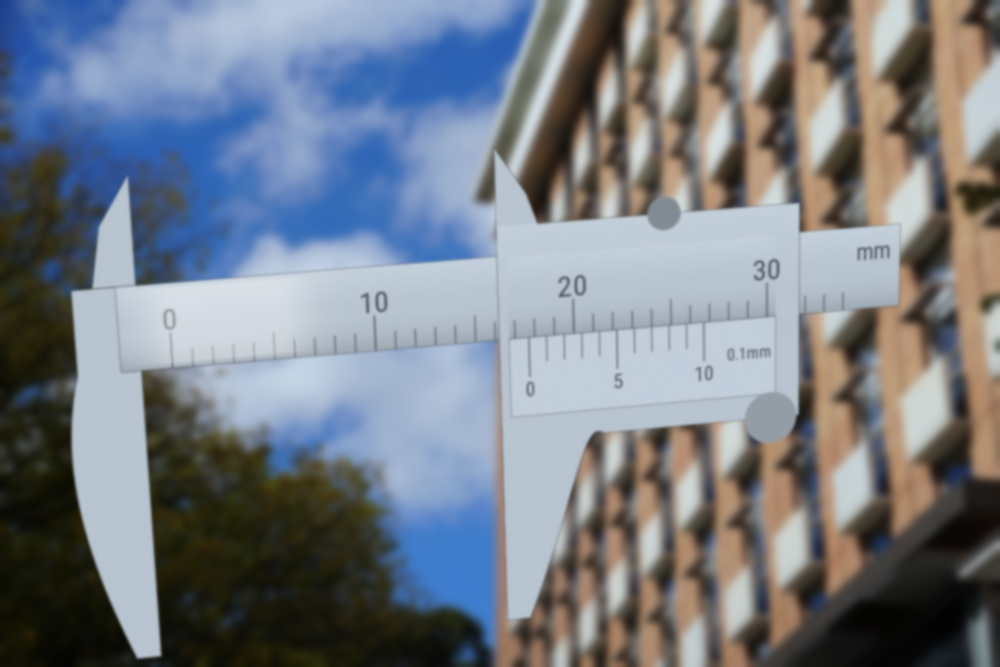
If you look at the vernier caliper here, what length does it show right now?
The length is 17.7 mm
